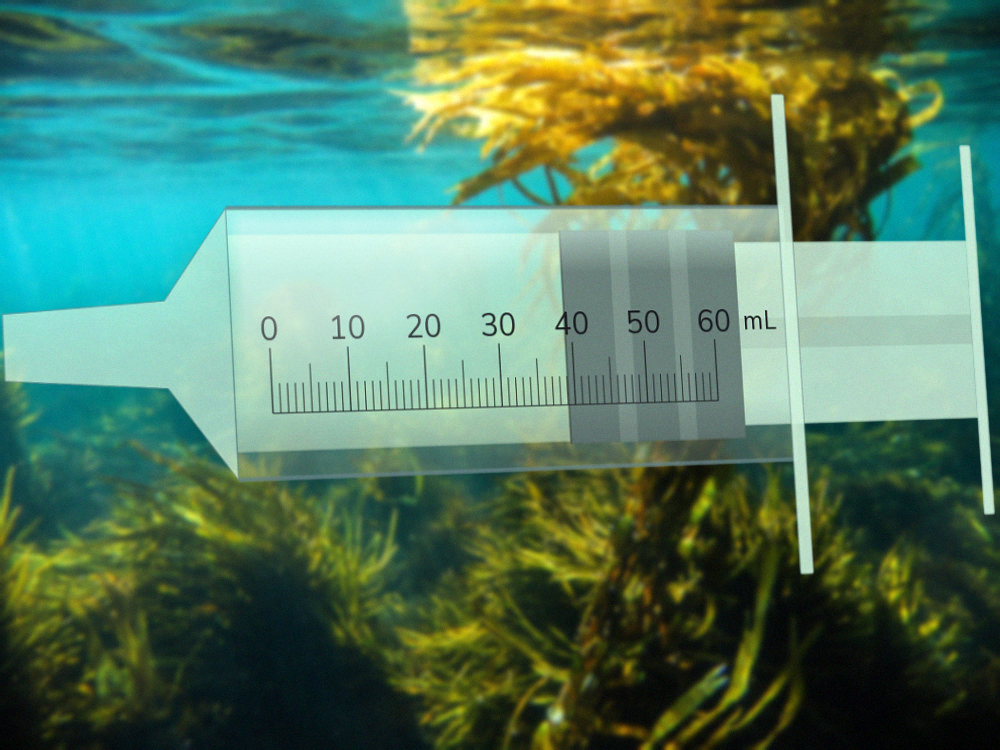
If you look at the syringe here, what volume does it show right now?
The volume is 39 mL
